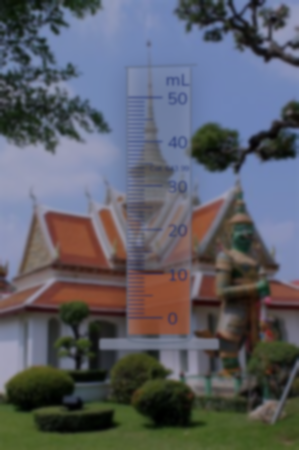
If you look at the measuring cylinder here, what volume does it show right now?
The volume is 10 mL
